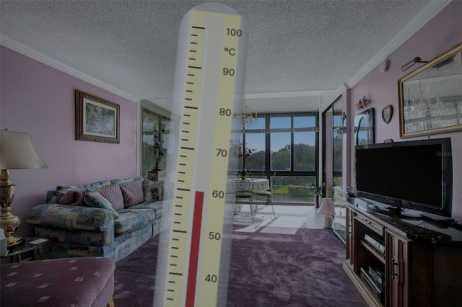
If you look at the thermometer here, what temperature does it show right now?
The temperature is 60 °C
